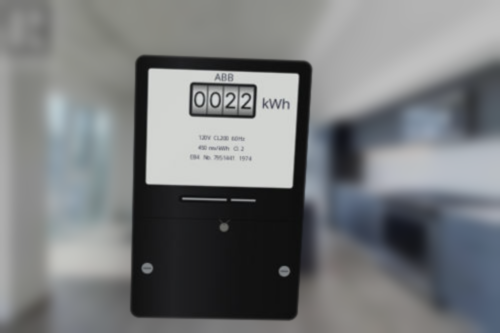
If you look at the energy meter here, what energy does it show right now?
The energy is 22 kWh
